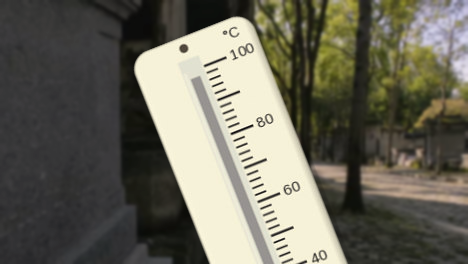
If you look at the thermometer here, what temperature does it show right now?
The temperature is 98 °C
